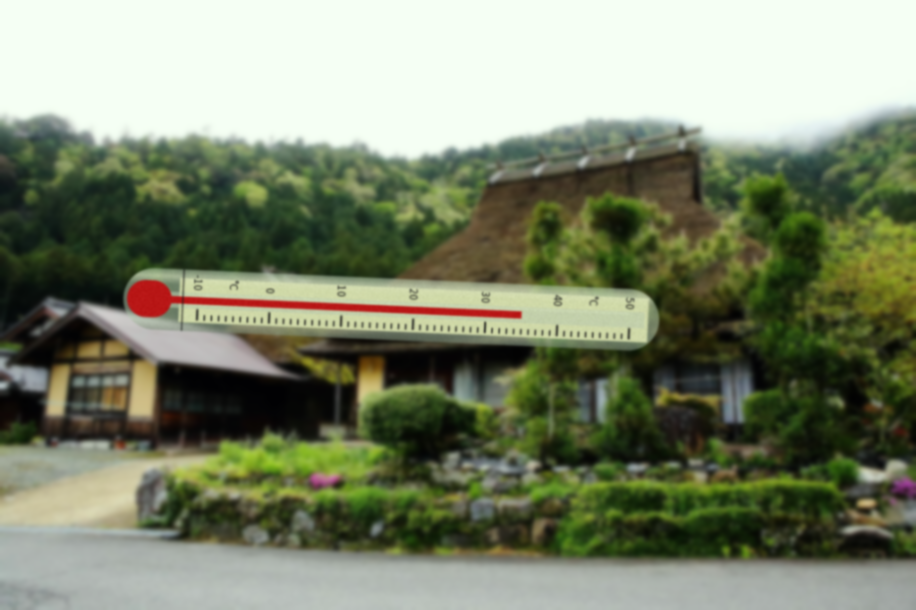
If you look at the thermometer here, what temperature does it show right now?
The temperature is 35 °C
